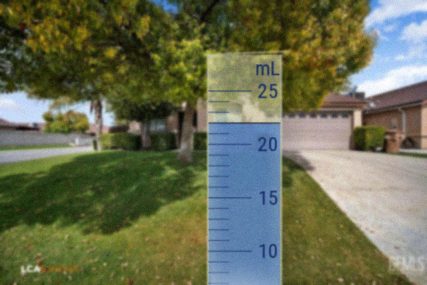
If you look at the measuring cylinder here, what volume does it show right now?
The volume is 22 mL
